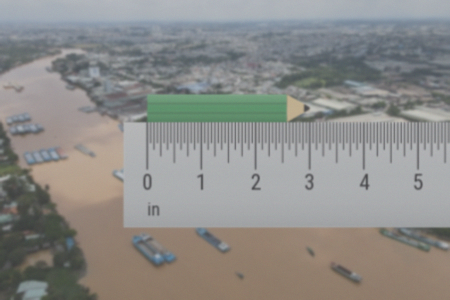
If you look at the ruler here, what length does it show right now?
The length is 3 in
